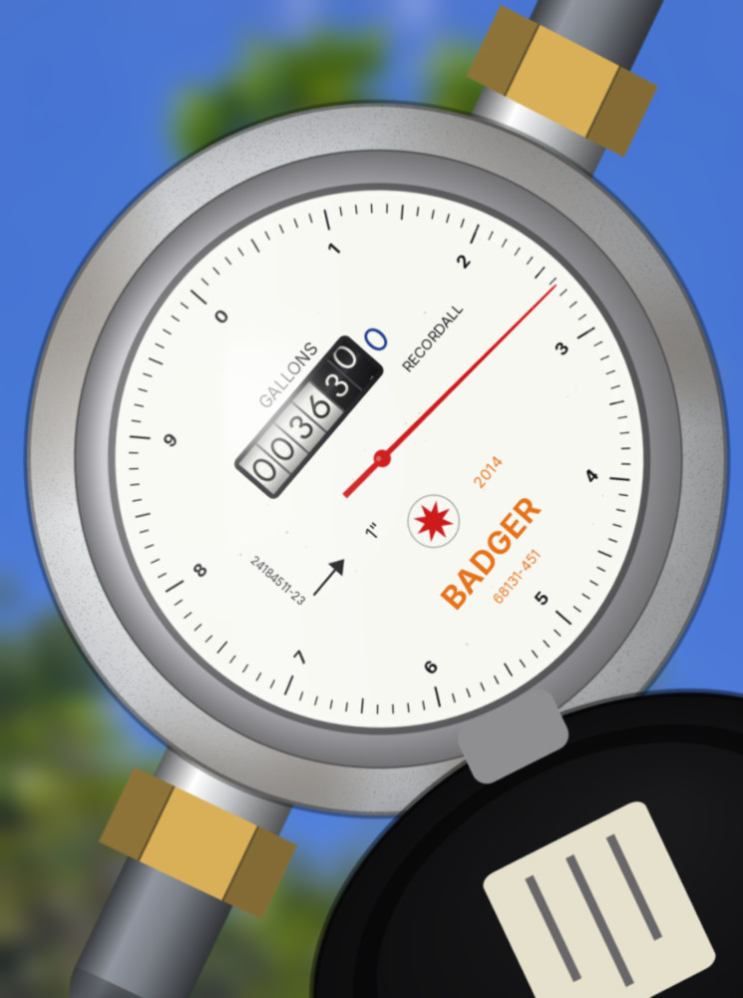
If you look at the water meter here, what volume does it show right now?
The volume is 36302.6 gal
